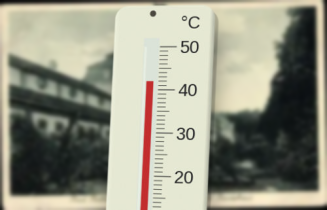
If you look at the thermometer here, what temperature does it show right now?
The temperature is 42 °C
